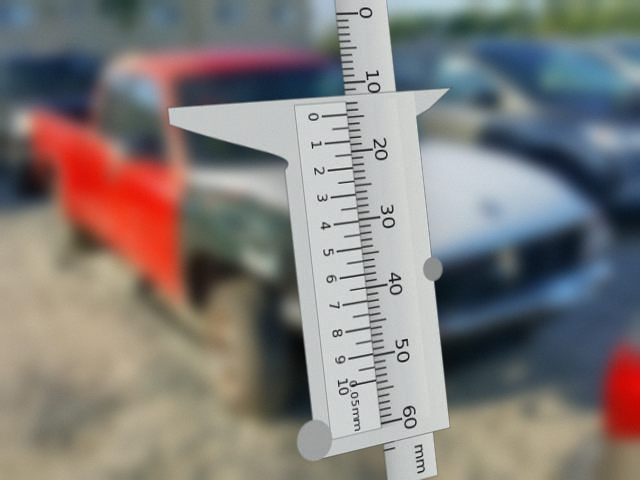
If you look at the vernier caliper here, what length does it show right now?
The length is 14.6 mm
